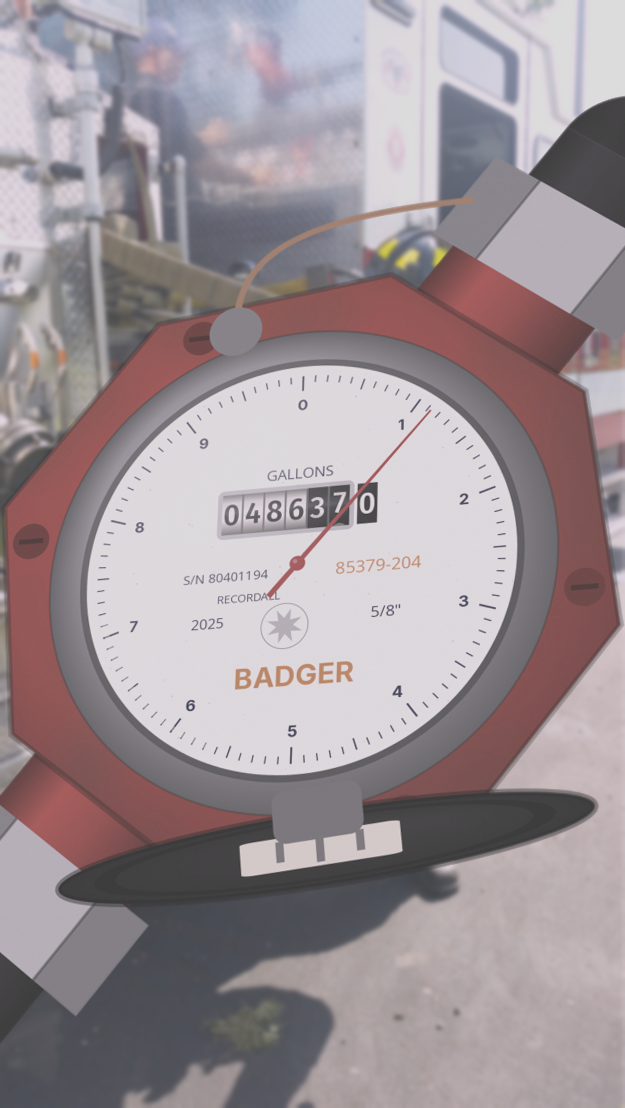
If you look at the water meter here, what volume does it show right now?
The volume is 486371.1 gal
